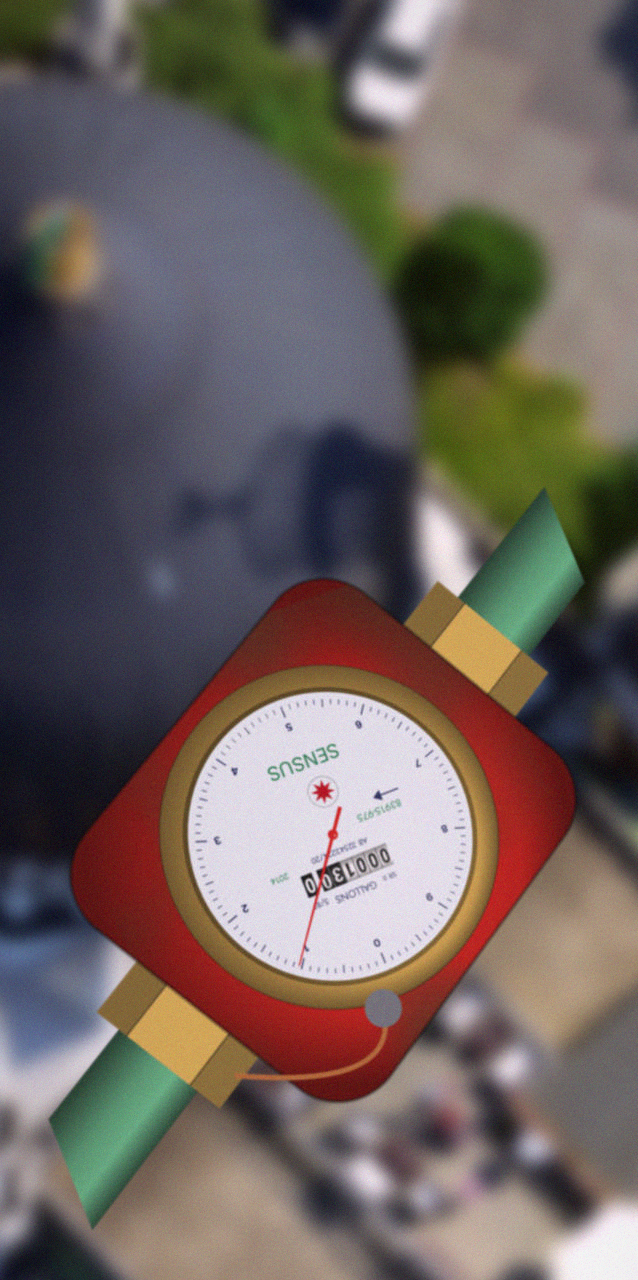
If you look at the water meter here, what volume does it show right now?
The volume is 1301.0 gal
